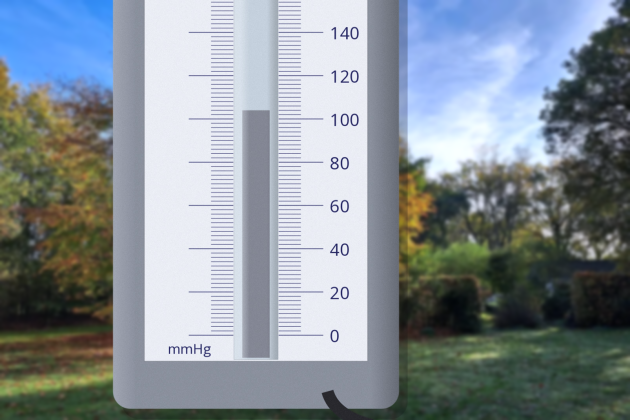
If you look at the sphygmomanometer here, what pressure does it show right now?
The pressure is 104 mmHg
